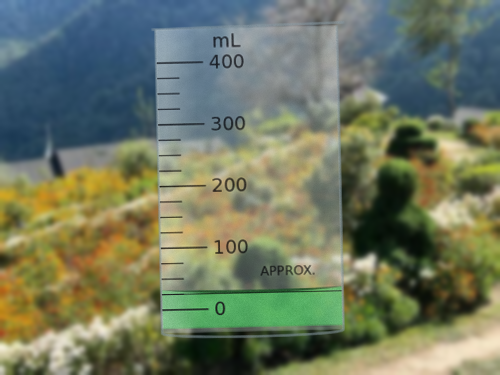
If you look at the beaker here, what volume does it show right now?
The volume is 25 mL
